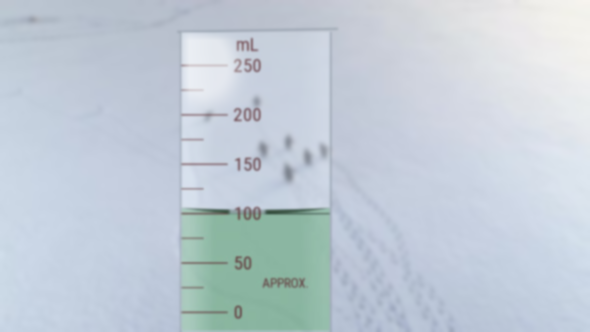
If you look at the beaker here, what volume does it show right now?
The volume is 100 mL
